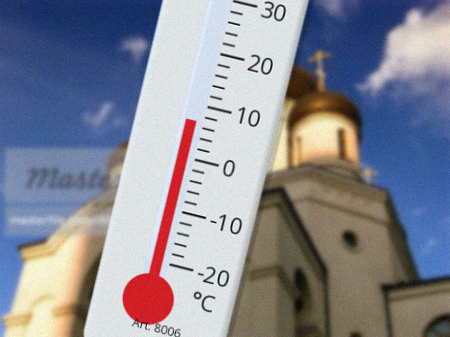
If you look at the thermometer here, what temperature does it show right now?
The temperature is 7 °C
